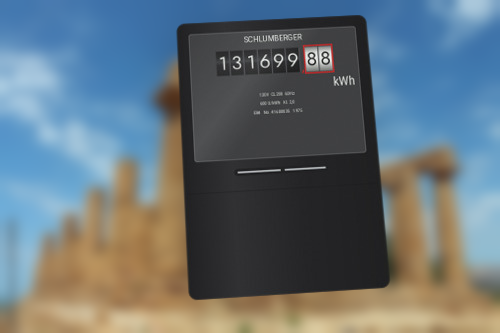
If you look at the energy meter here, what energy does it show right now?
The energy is 131699.88 kWh
